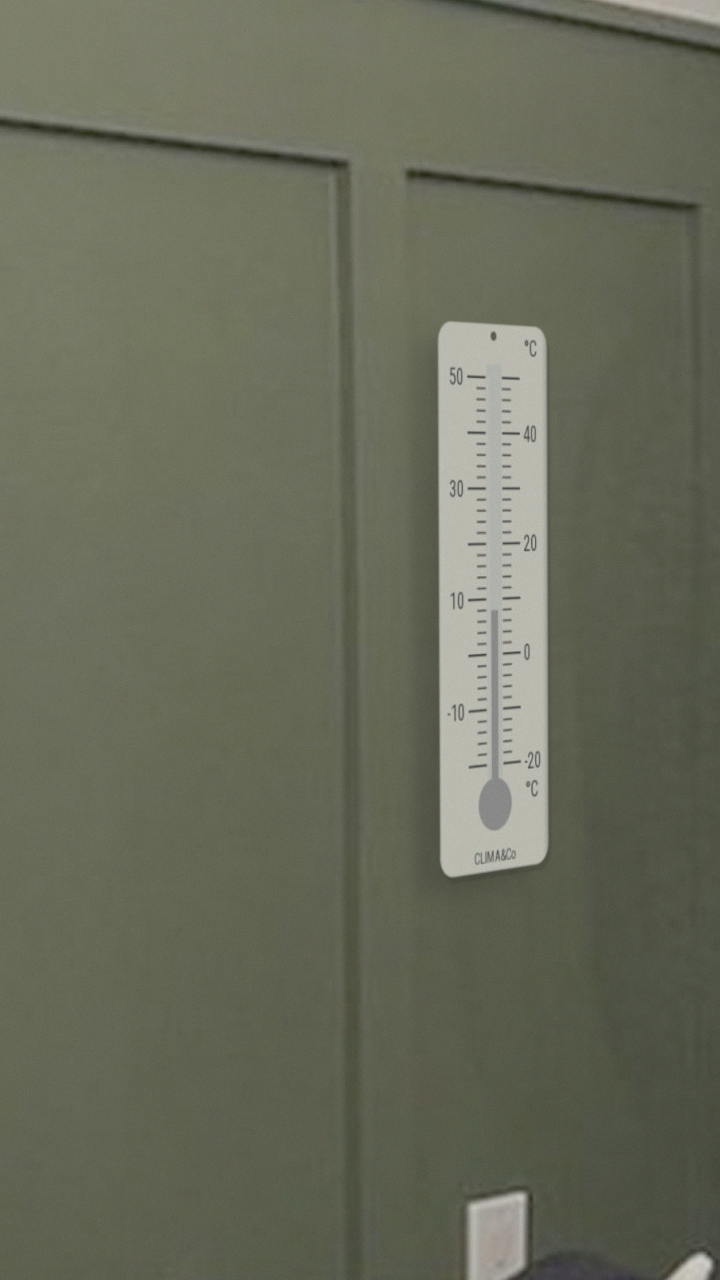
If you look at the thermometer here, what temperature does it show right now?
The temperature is 8 °C
